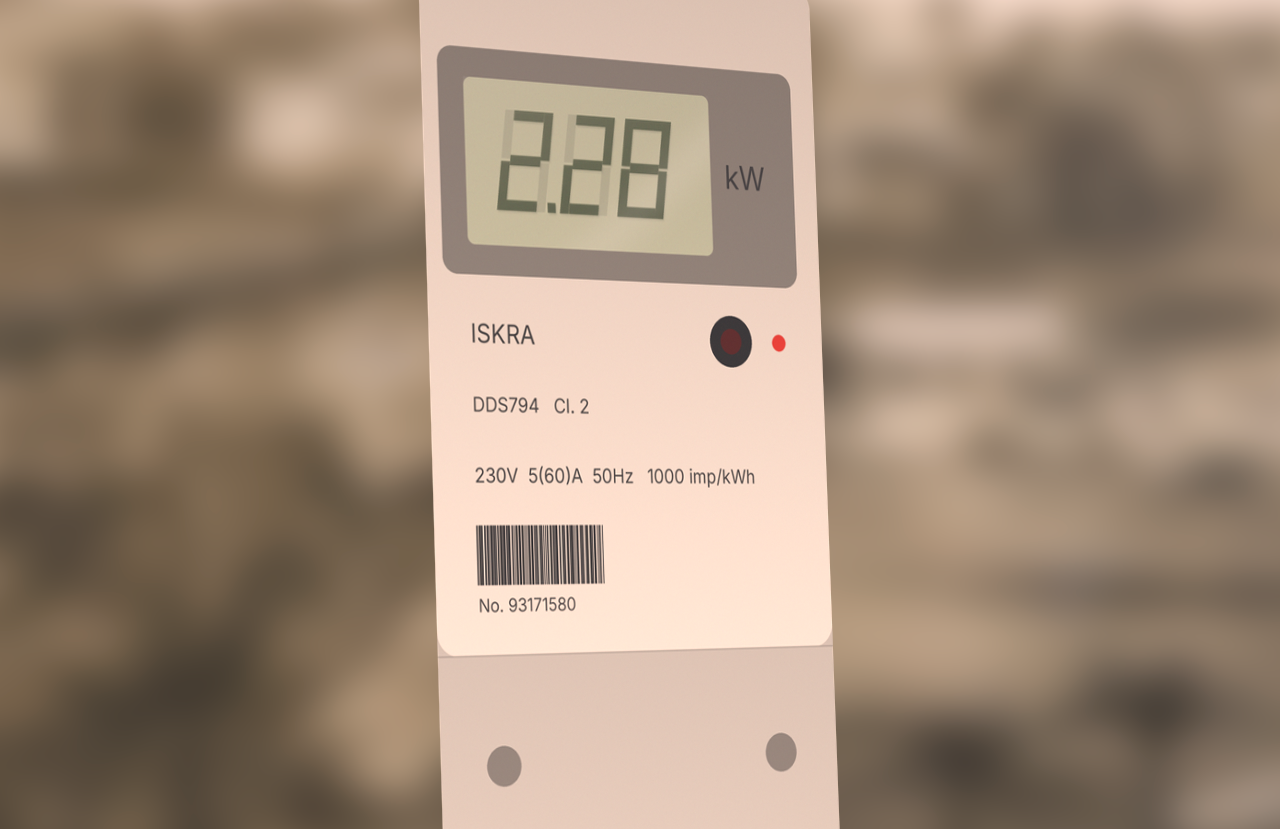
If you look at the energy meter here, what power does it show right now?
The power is 2.28 kW
